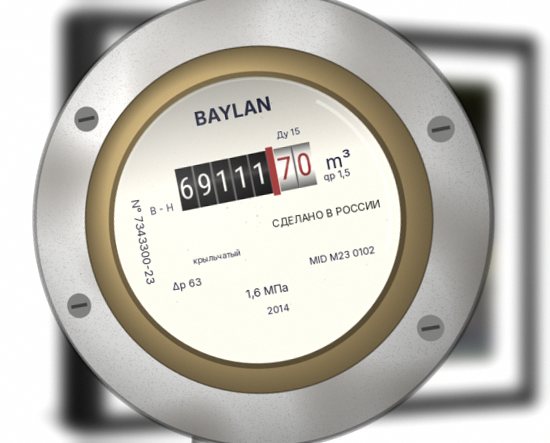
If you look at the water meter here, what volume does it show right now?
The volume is 69111.70 m³
